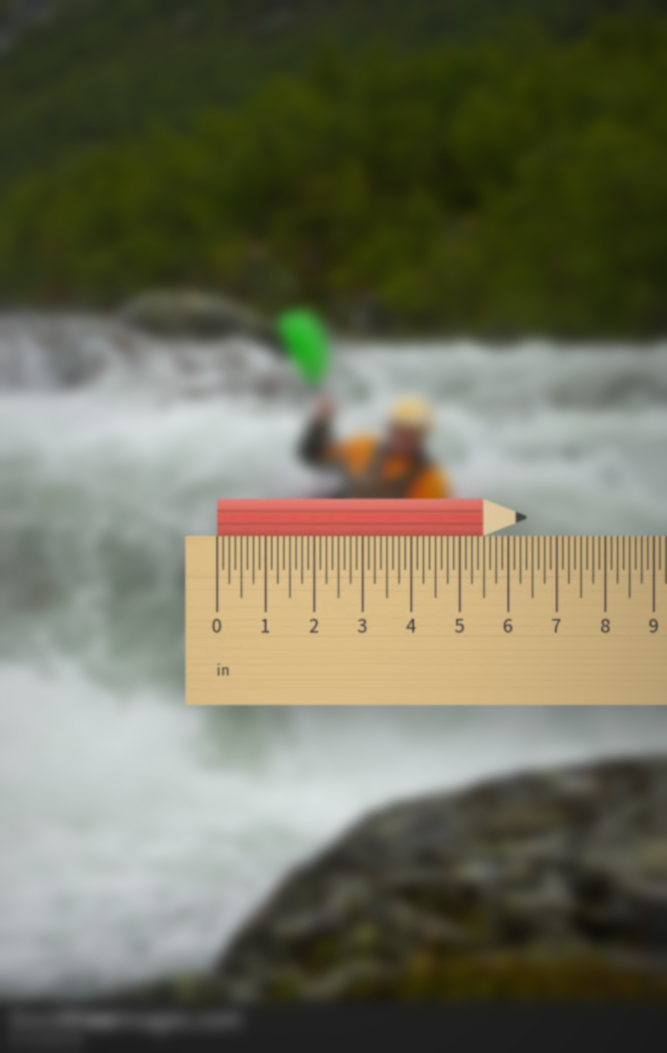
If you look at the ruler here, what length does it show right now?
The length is 6.375 in
